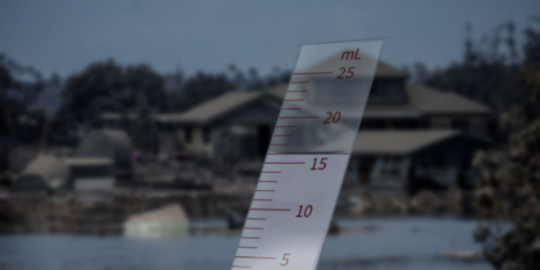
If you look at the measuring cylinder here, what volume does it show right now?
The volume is 16 mL
